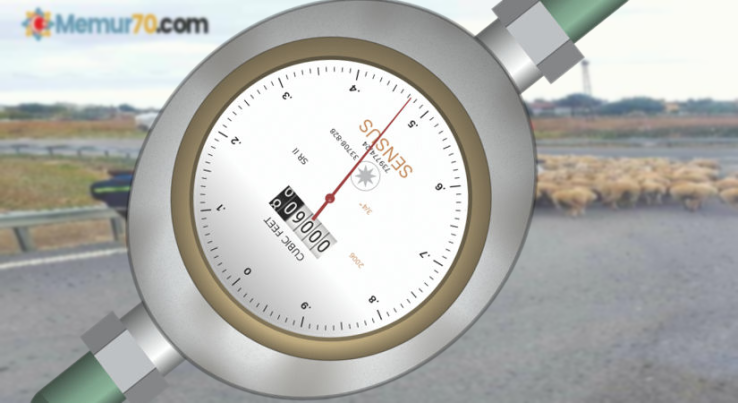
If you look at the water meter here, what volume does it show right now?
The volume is 608.47 ft³
